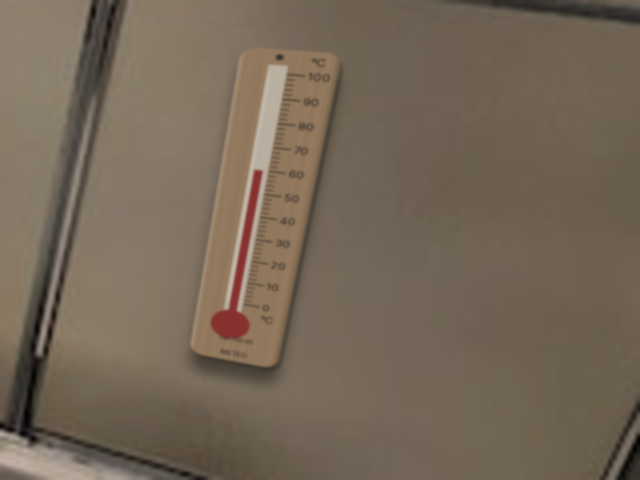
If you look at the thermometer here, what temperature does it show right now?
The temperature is 60 °C
